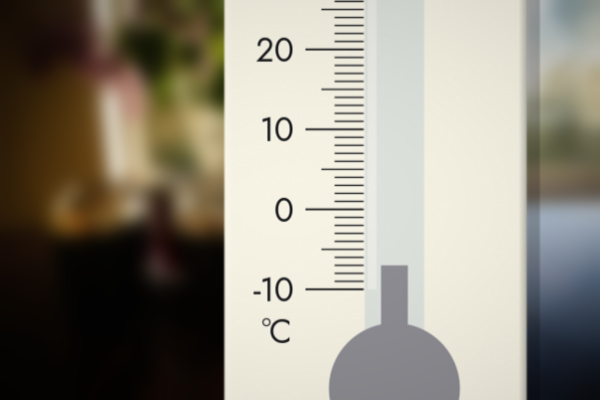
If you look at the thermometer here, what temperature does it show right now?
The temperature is -7 °C
